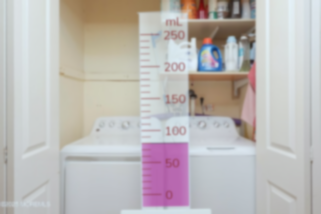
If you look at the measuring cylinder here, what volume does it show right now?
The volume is 80 mL
